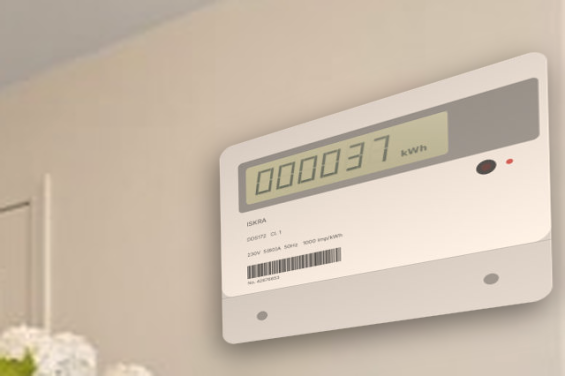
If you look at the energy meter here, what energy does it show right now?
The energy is 37 kWh
